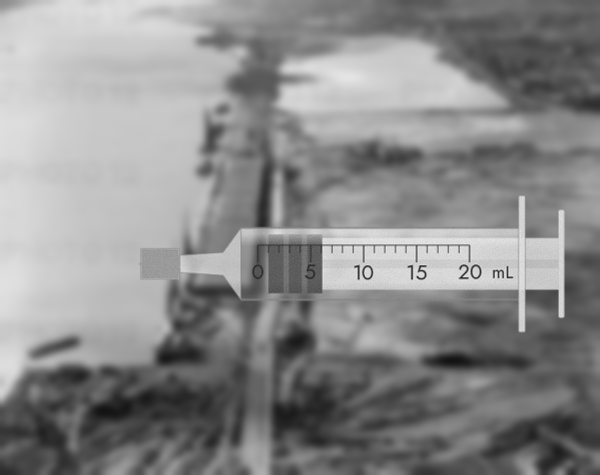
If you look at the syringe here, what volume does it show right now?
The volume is 1 mL
